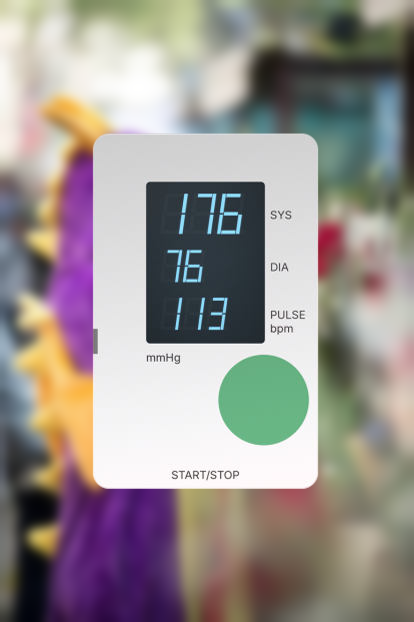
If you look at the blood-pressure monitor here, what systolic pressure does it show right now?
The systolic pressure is 176 mmHg
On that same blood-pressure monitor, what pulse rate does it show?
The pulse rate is 113 bpm
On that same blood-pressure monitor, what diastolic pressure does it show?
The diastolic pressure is 76 mmHg
